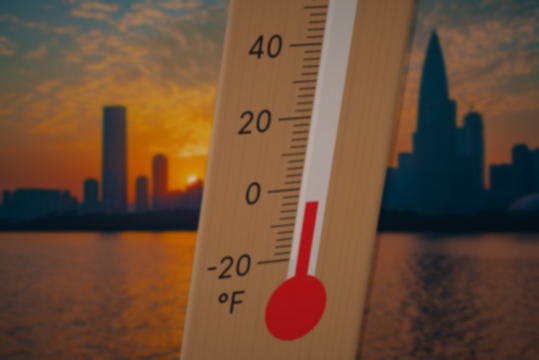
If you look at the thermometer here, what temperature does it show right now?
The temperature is -4 °F
